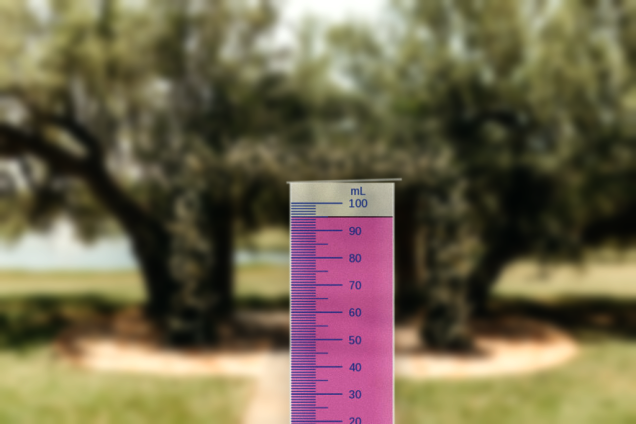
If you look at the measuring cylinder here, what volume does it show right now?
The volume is 95 mL
